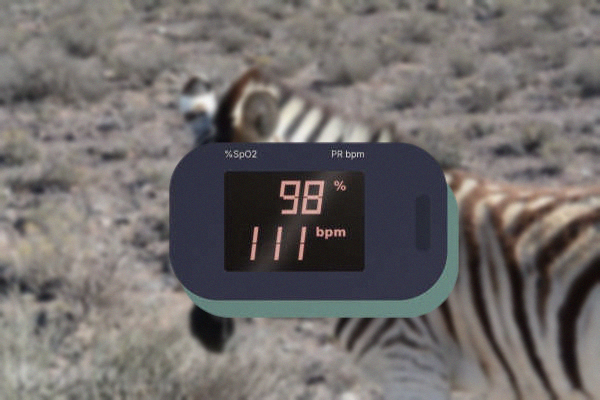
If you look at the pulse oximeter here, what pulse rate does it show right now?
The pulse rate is 111 bpm
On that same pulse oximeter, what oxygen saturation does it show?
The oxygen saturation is 98 %
